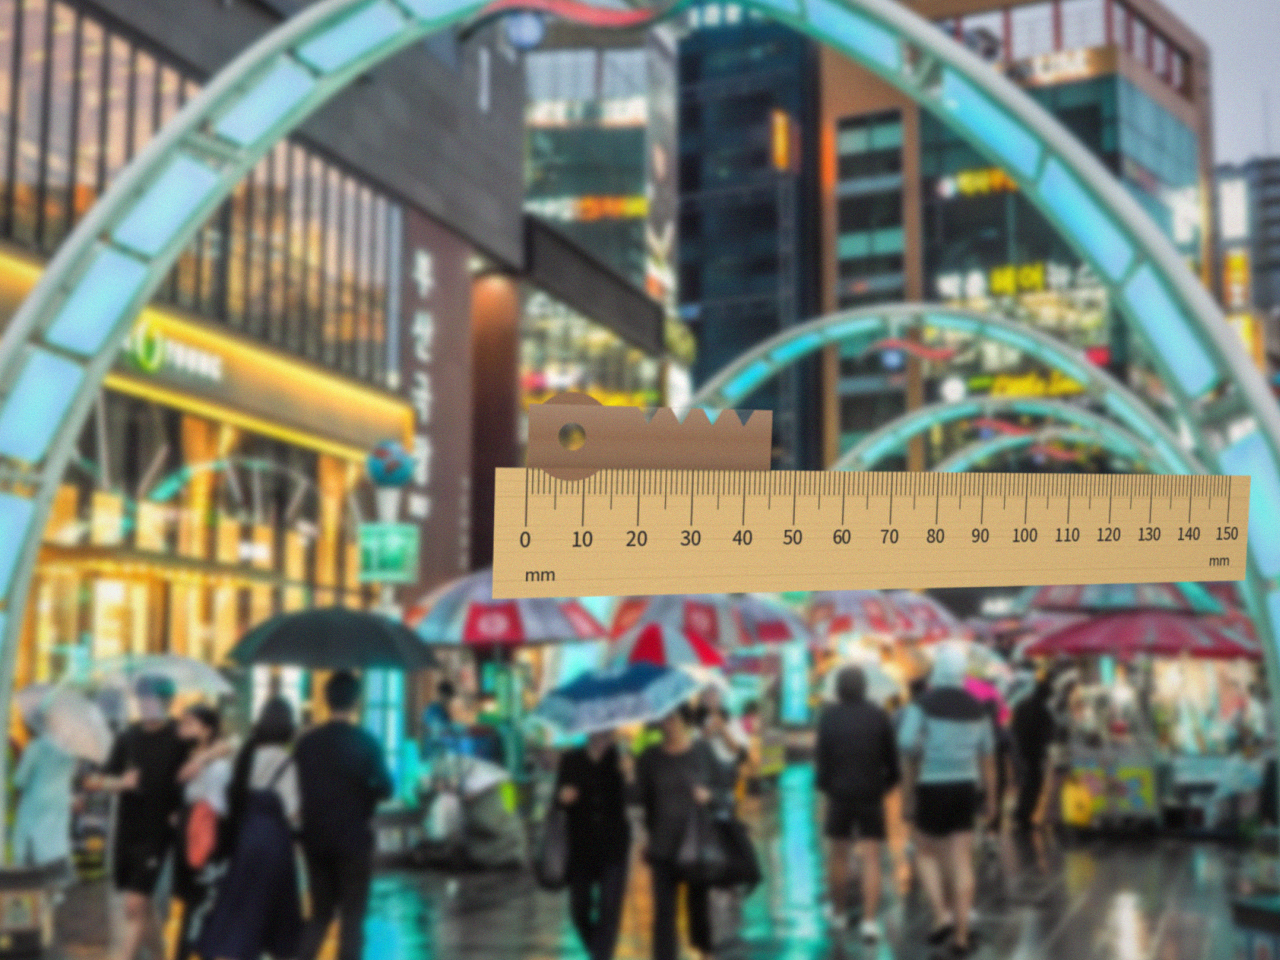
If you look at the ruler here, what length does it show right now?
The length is 45 mm
